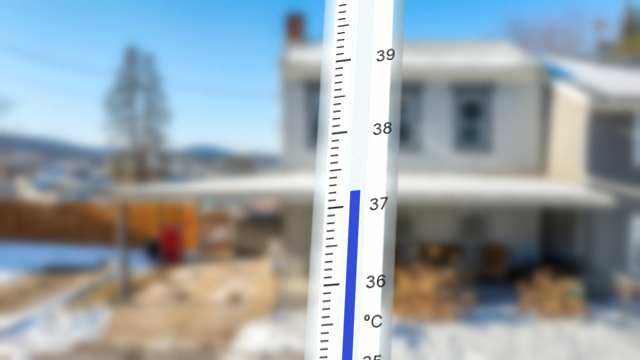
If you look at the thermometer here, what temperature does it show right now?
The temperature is 37.2 °C
